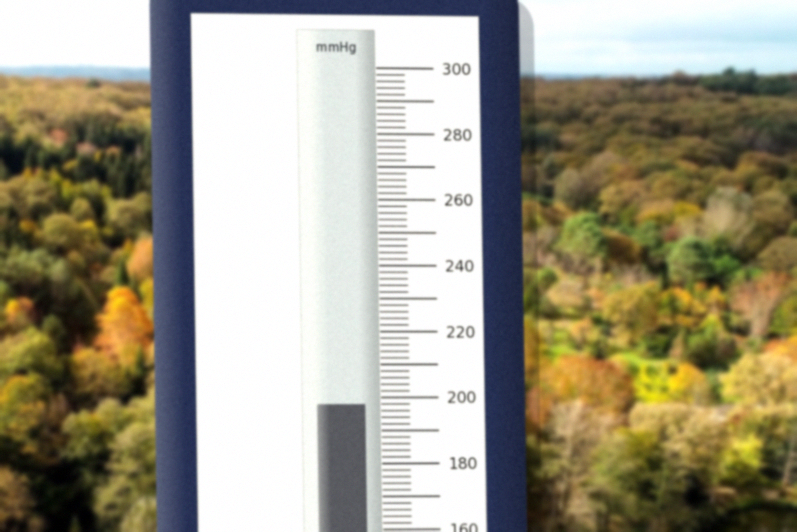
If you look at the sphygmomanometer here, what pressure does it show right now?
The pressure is 198 mmHg
